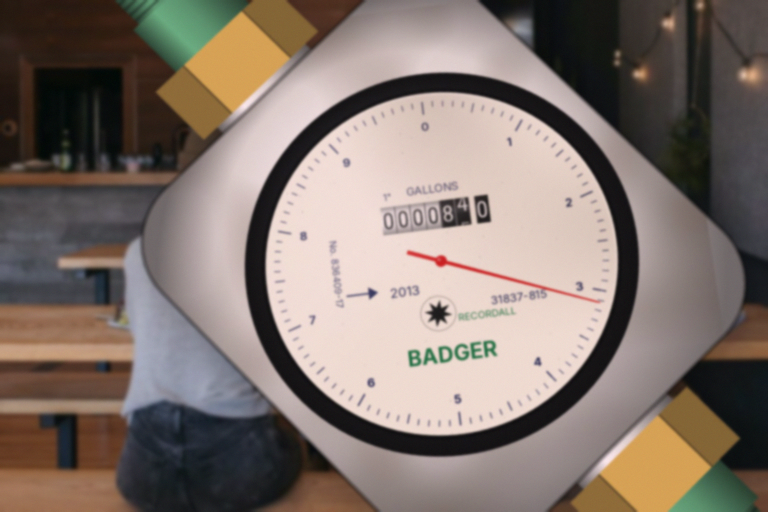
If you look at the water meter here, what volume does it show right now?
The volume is 843.1 gal
